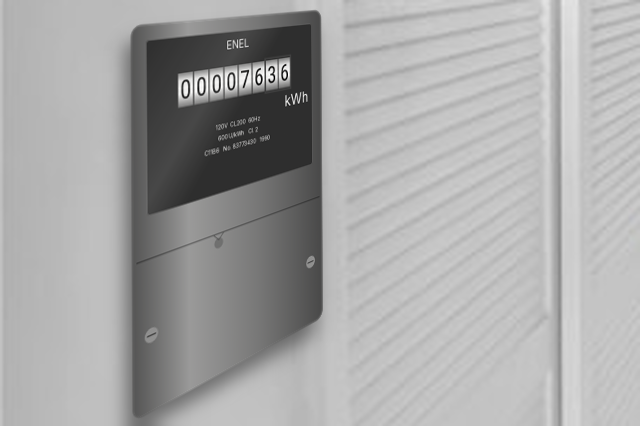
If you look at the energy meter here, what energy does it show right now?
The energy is 76.36 kWh
